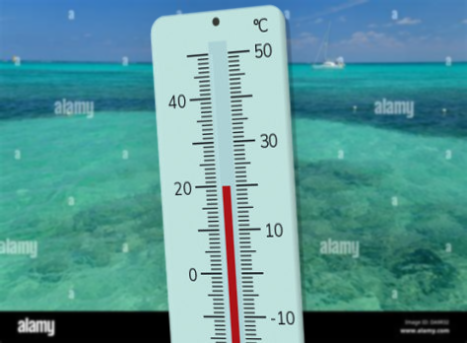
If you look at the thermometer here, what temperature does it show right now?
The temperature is 20 °C
